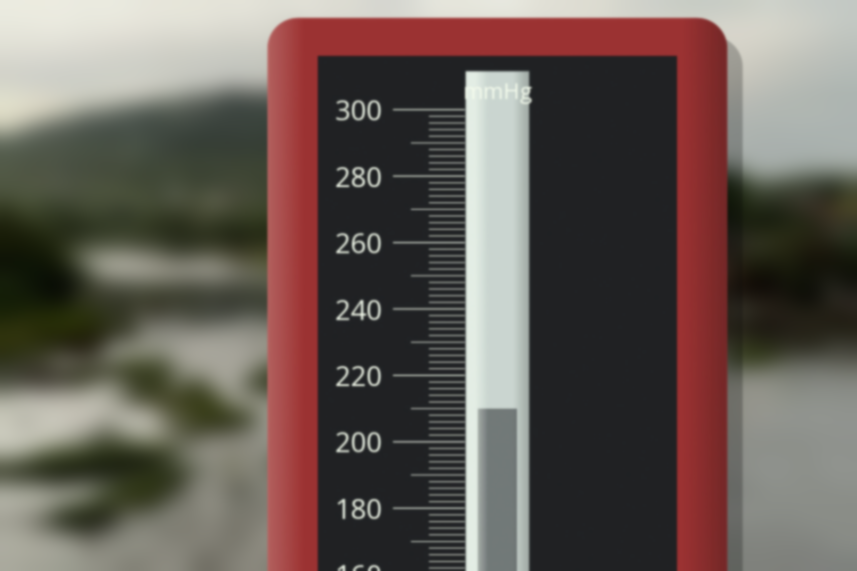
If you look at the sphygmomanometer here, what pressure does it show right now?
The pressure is 210 mmHg
